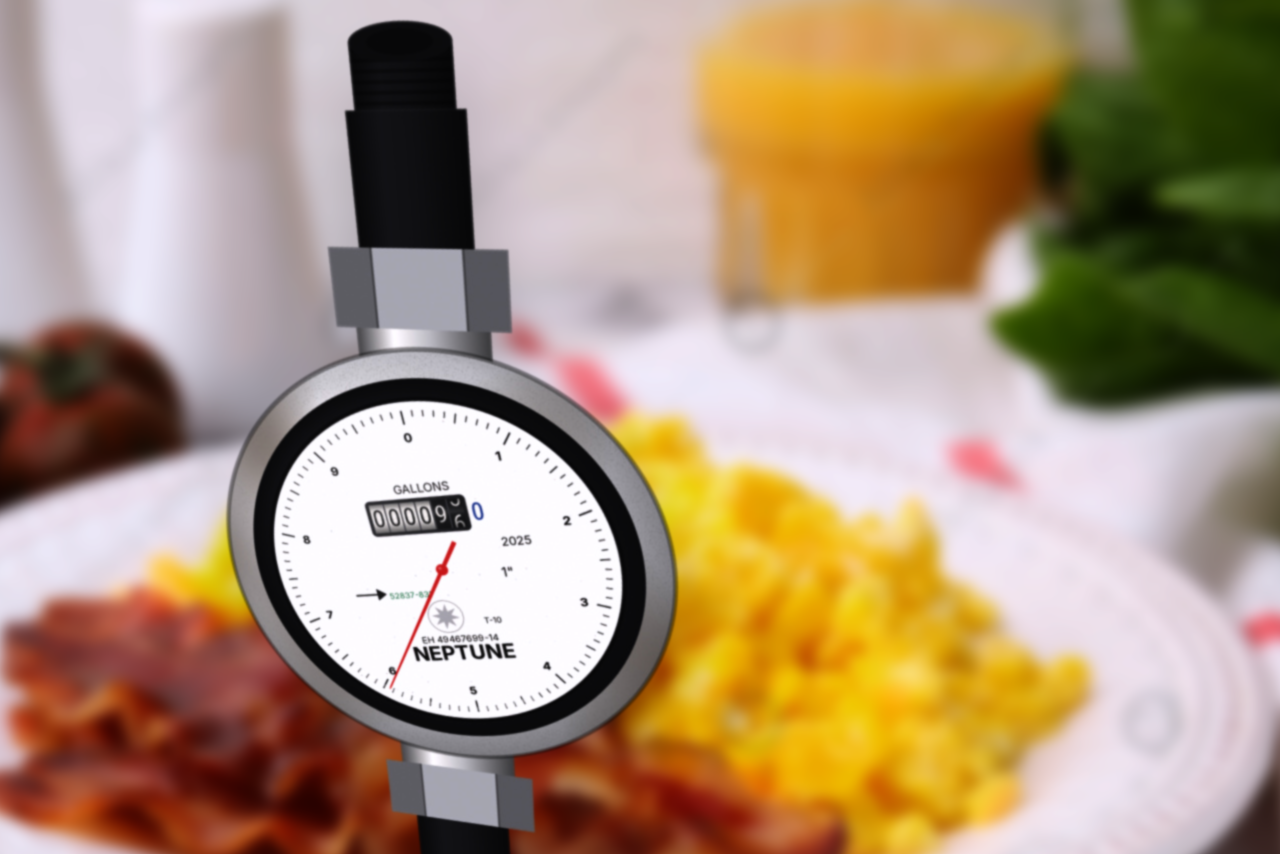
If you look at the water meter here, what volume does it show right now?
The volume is 955.9 gal
